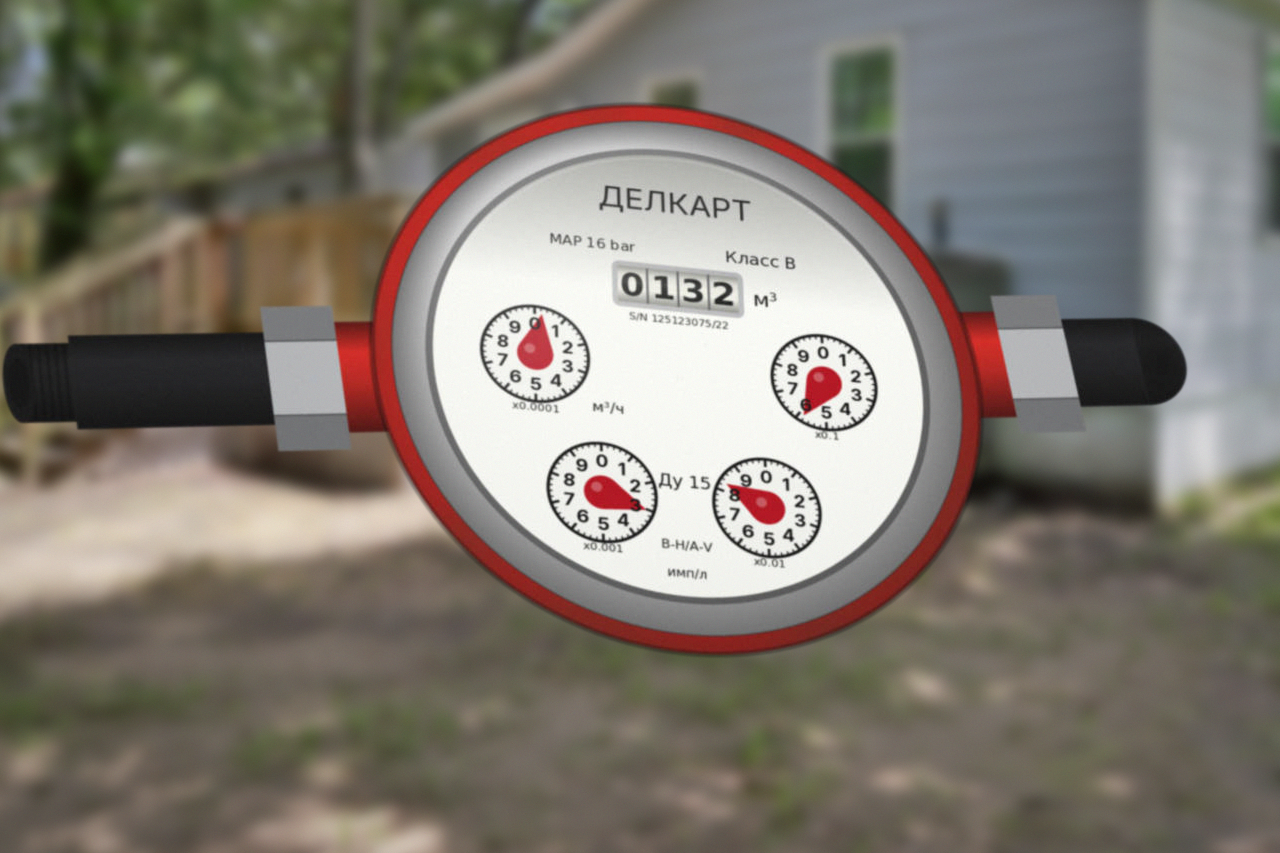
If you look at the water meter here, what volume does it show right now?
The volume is 132.5830 m³
